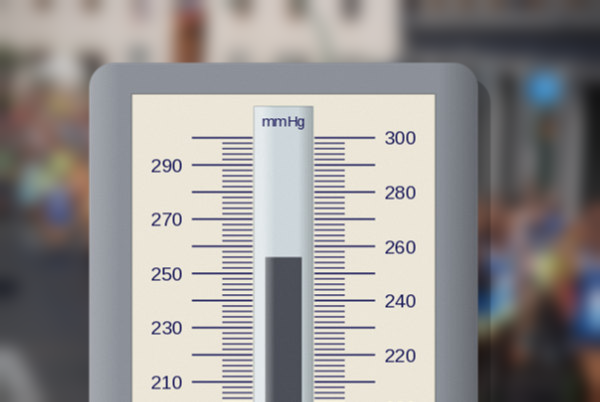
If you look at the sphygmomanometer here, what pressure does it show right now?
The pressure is 256 mmHg
